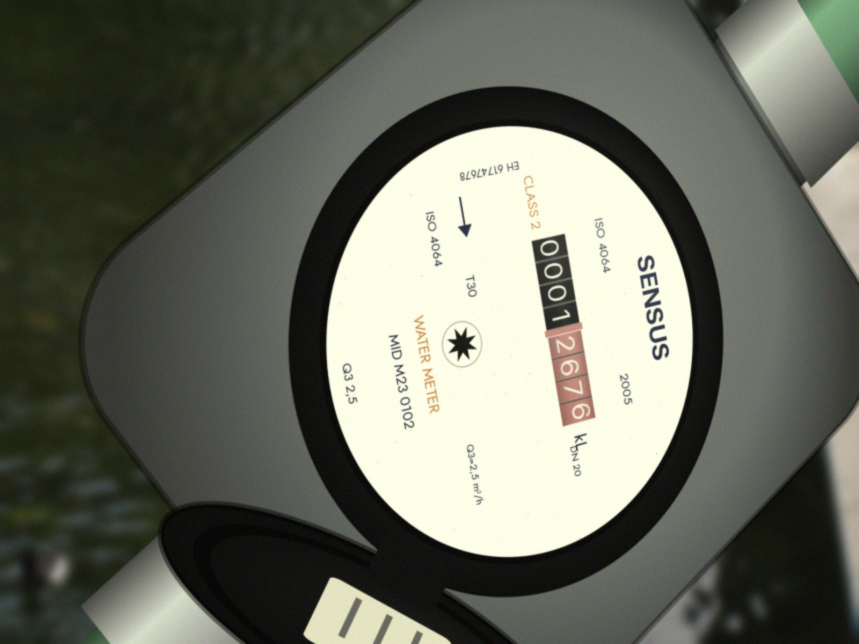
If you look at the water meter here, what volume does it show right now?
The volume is 1.2676 kL
